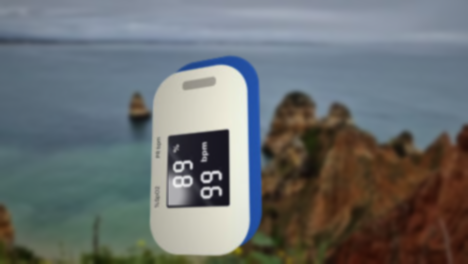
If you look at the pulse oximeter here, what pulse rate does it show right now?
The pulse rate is 99 bpm
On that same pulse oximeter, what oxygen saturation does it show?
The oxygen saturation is 89 %
